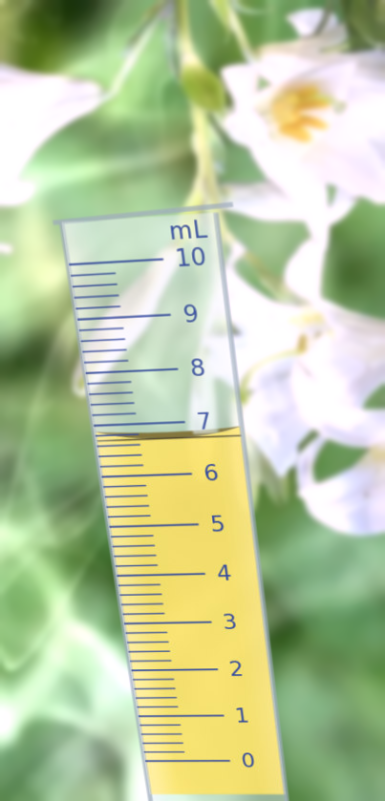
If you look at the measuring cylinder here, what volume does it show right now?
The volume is 6.7 mL
